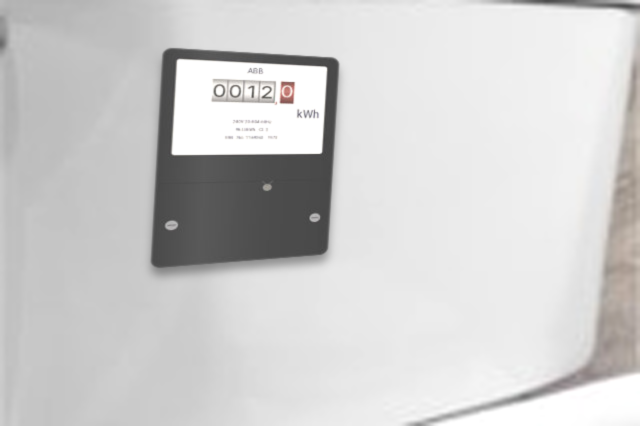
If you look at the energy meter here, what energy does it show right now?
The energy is 12.0 kWh
